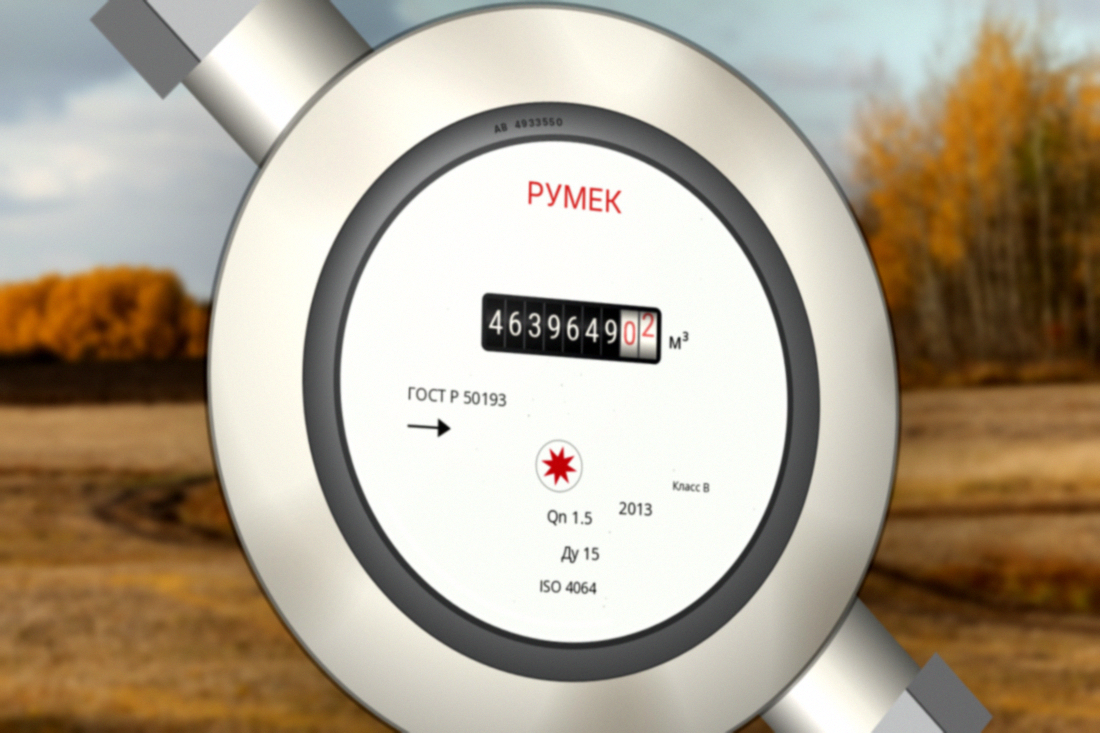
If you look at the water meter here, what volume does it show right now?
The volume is 4639649.02 m³
